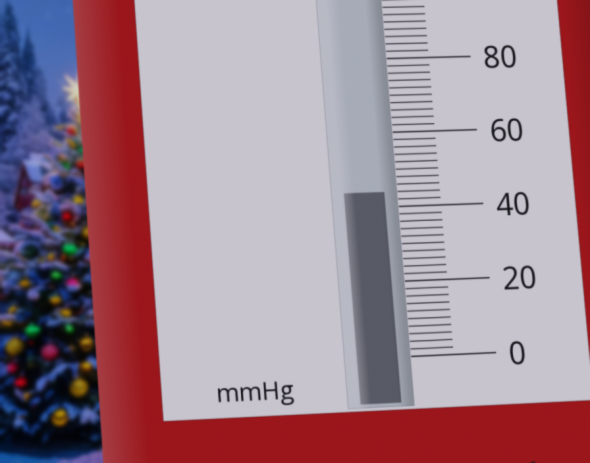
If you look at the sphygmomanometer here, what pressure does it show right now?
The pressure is 44 mmHg
